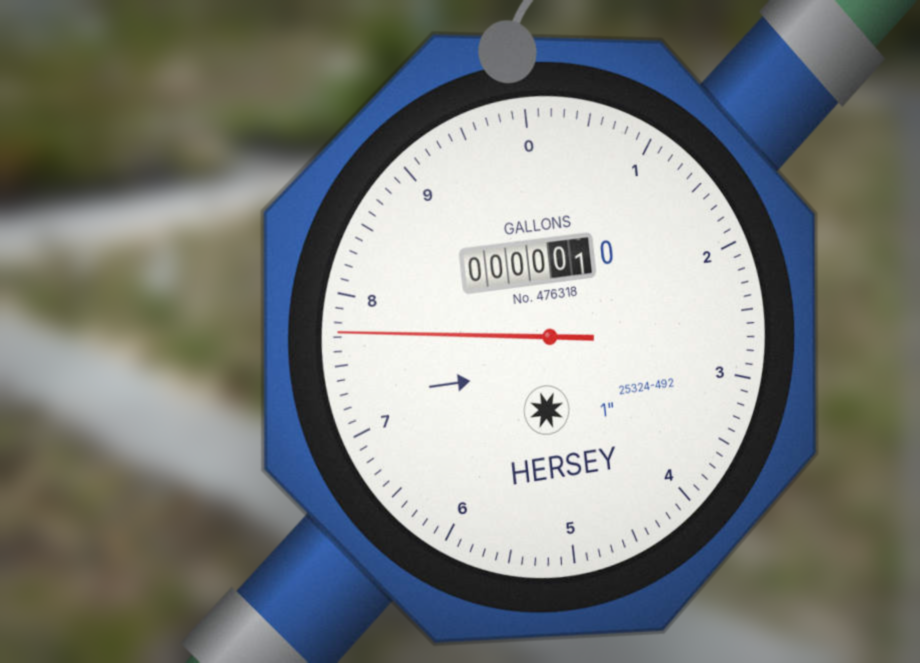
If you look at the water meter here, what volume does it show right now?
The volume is 7.7 gal
